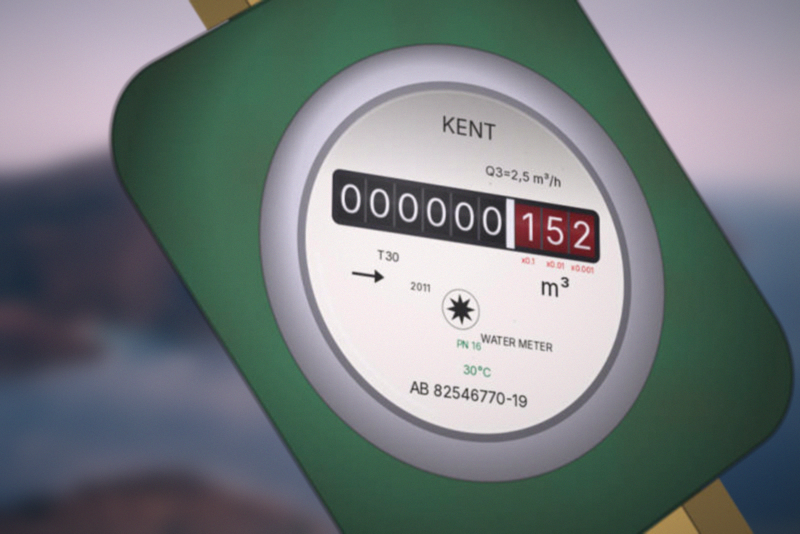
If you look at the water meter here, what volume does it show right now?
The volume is 0.152 m³
